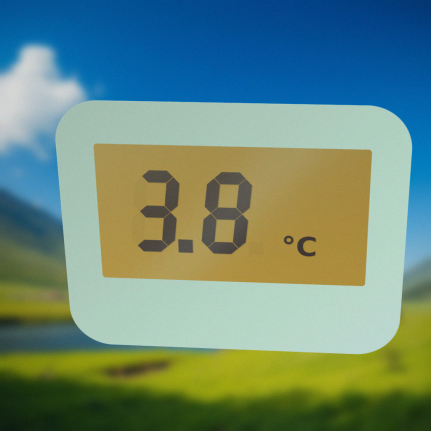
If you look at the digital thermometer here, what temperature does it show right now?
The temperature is 3.8 °C
